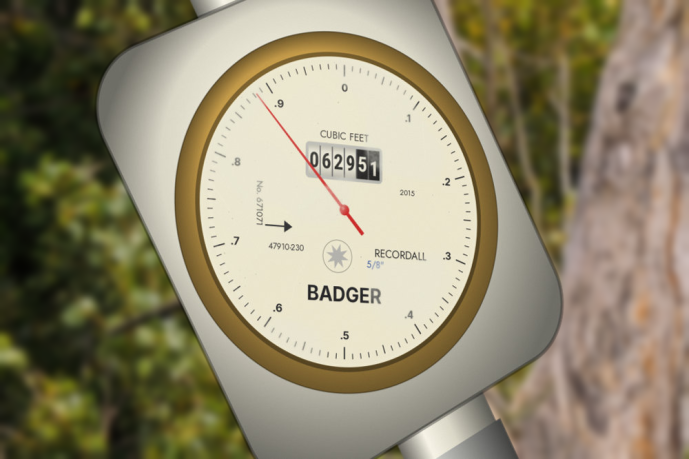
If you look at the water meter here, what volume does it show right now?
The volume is 62950.88 ft³
